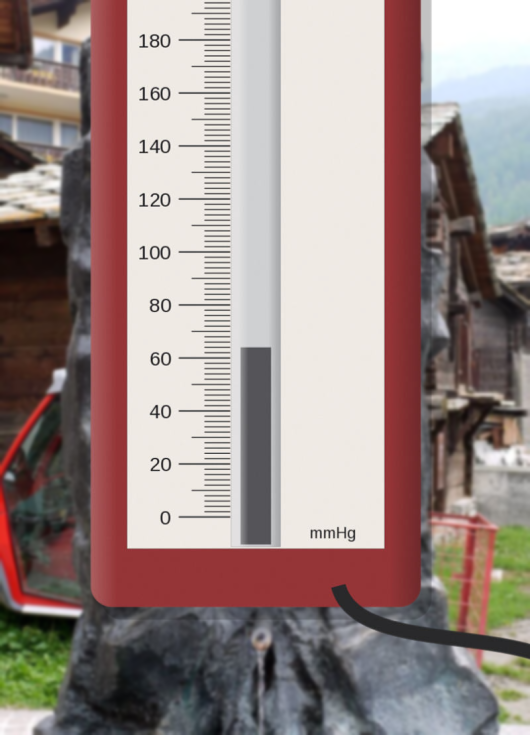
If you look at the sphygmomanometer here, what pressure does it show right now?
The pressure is 64 mmHg
